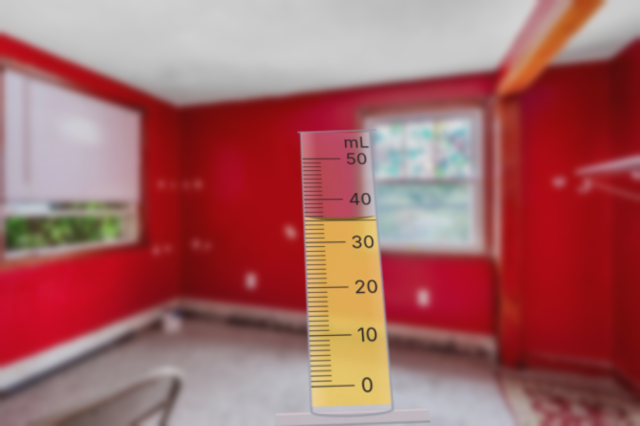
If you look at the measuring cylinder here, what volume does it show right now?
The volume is 35 mL
